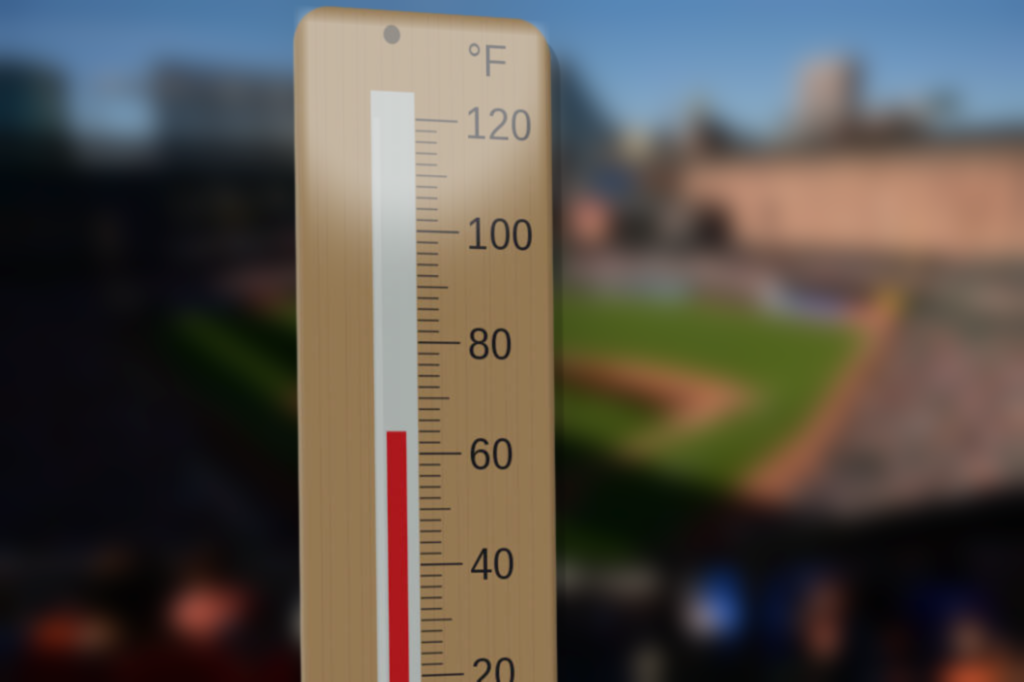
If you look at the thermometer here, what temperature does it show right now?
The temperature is 64 °F
